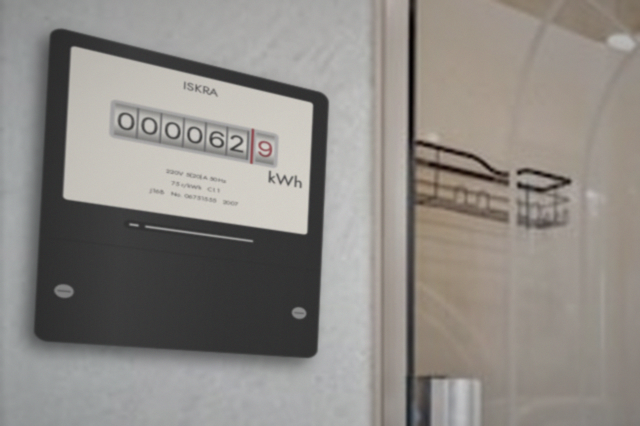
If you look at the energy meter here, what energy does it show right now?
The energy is 62.9 kWh
